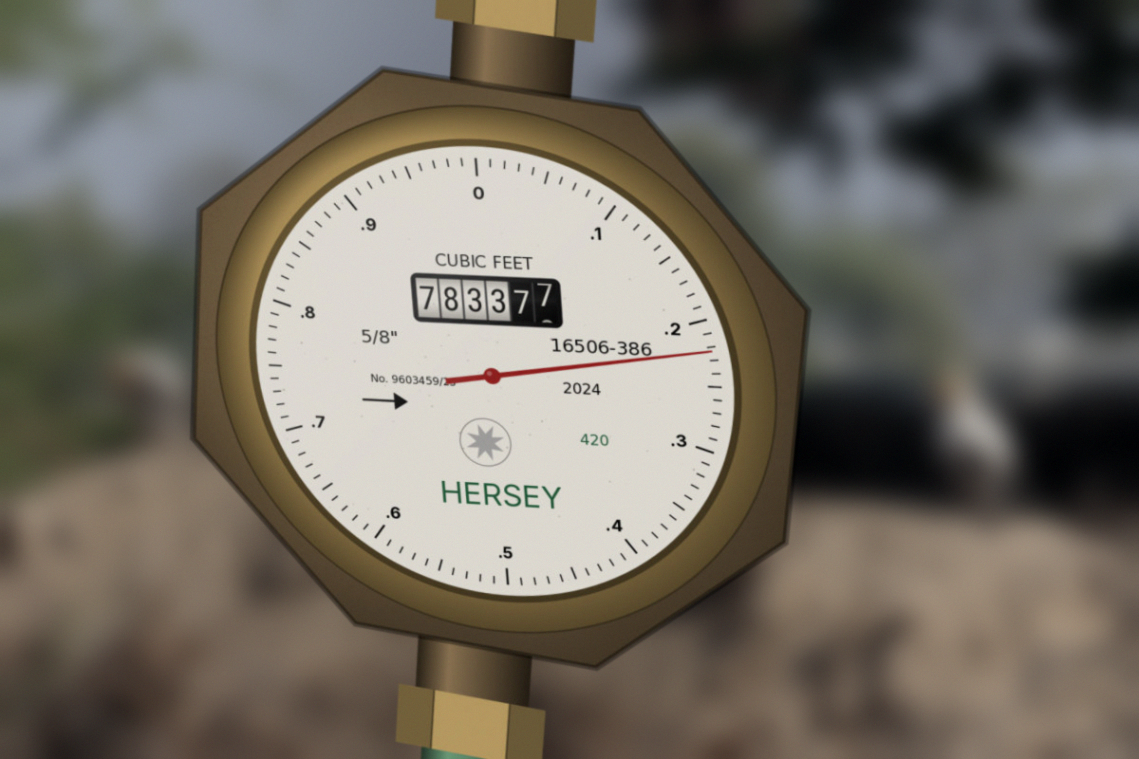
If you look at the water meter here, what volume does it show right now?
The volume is 783377.22 ft³
